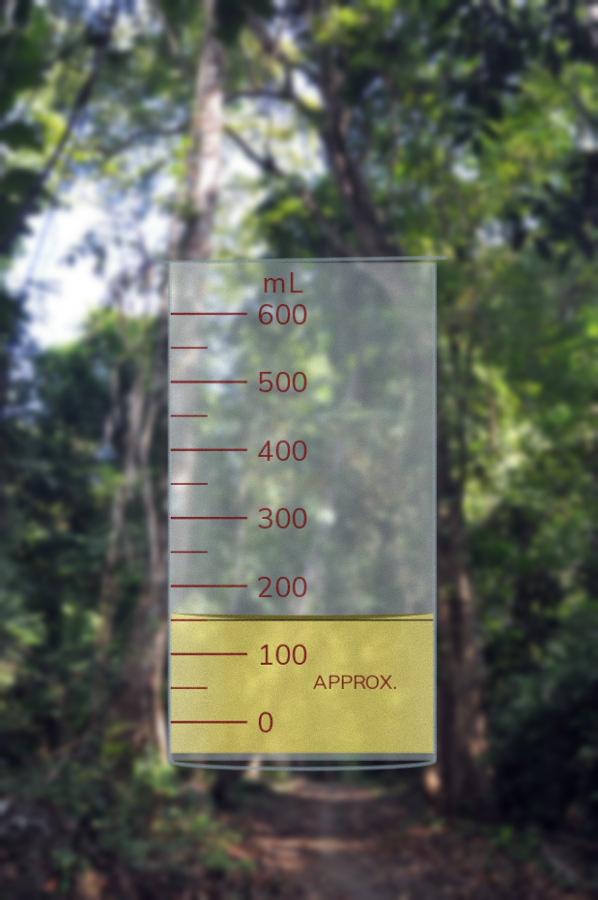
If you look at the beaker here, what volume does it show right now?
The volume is 150 mL
